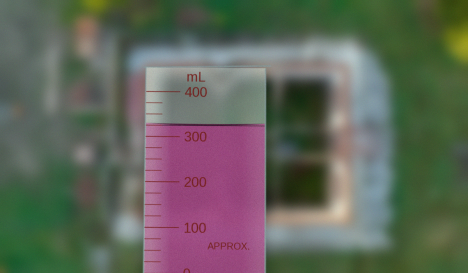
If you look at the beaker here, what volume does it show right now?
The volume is 325 mL
